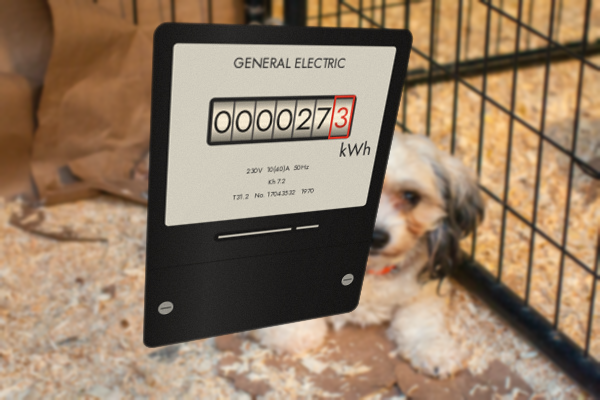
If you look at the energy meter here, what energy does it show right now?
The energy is 27.3 kWh
